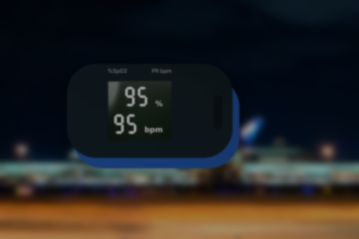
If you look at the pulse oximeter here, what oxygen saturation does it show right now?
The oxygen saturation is 95 %
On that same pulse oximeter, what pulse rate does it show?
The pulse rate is 95 bpm
